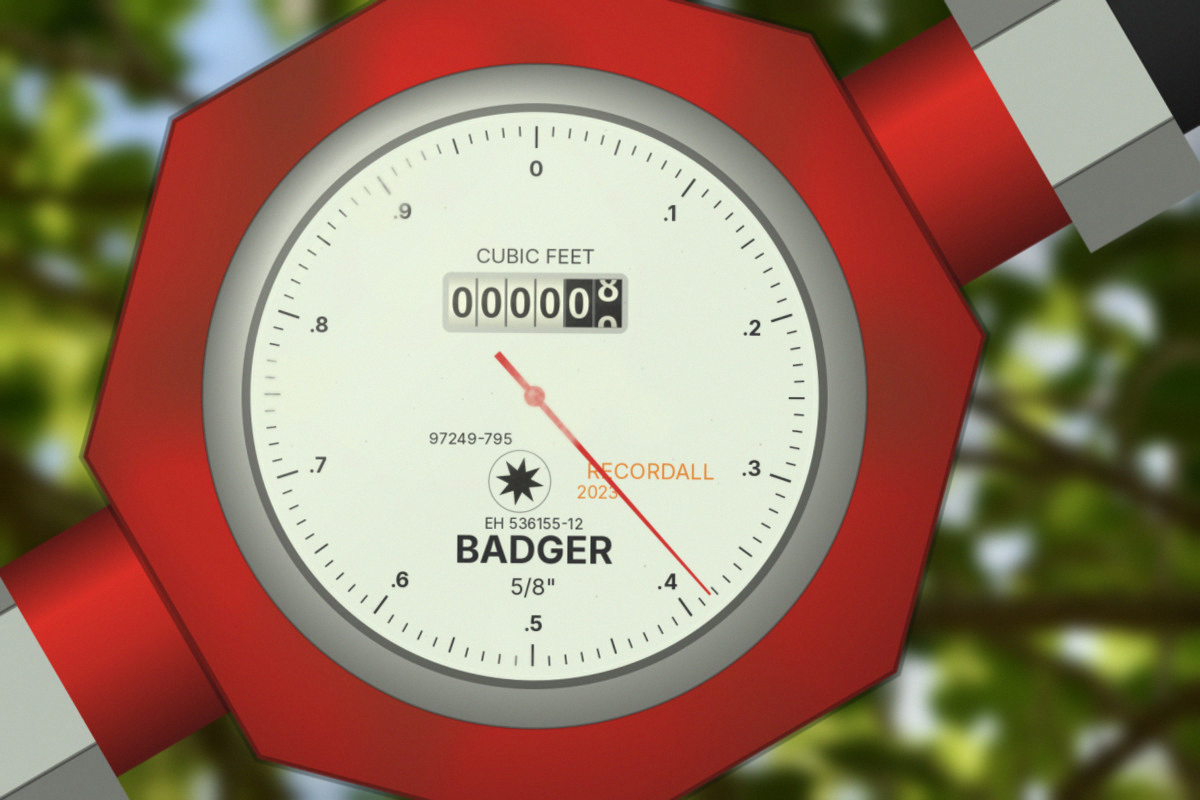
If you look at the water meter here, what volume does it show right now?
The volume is 8.38 ft³
